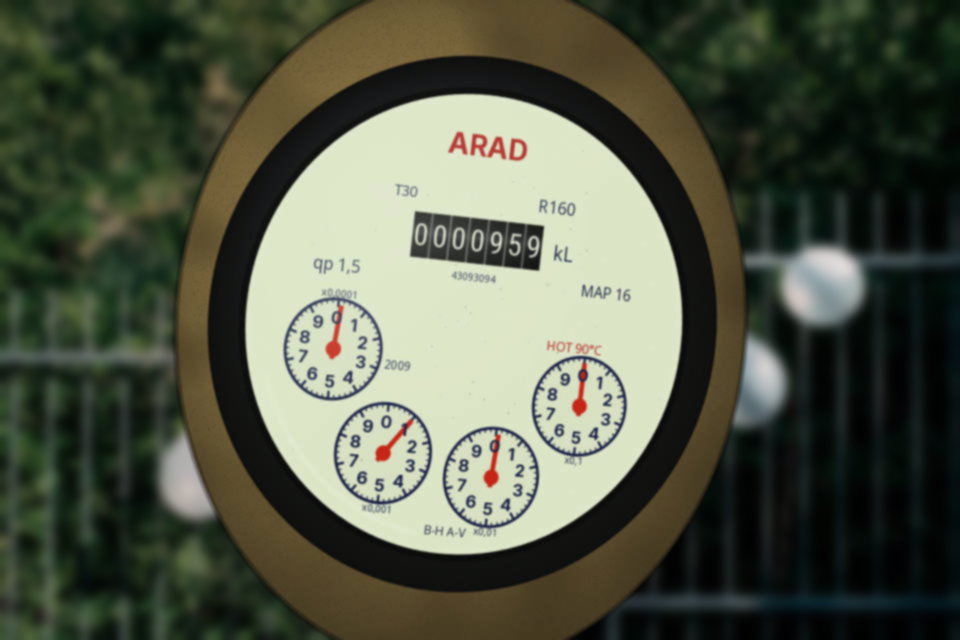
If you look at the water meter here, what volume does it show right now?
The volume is 959.0010 kL
